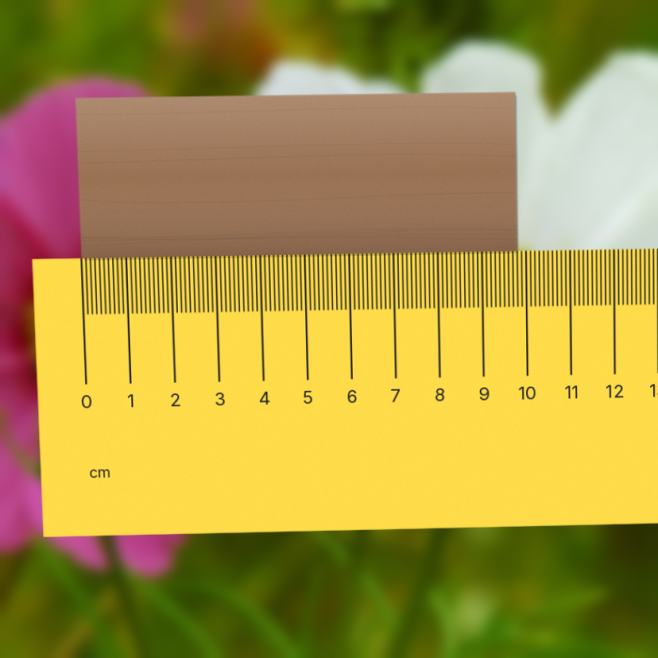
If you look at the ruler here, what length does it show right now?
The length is 9.8 cm
